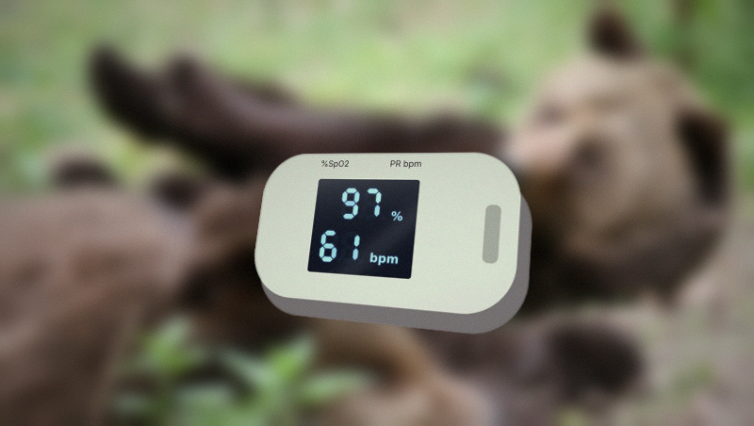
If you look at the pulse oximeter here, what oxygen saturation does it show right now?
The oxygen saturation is 97 %
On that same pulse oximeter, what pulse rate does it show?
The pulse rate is 61 bpm
